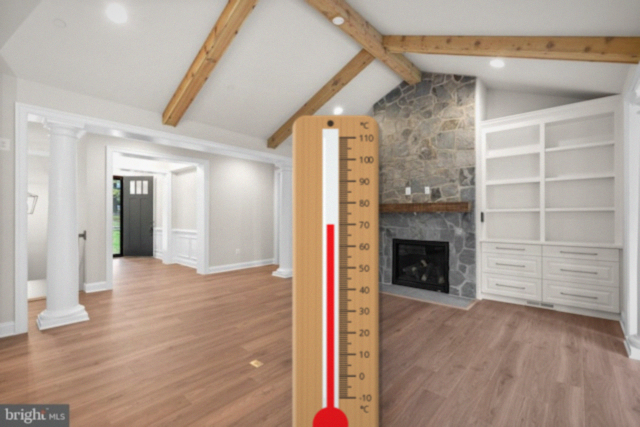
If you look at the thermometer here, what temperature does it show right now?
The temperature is 70 °C
